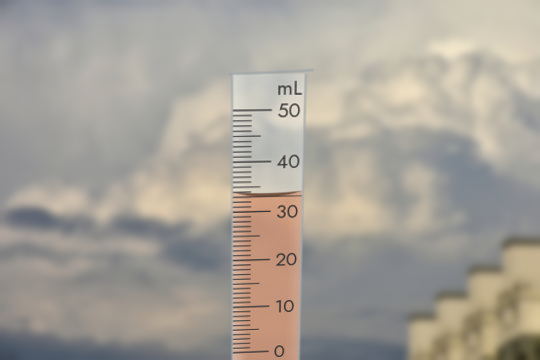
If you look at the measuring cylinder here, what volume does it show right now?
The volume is 33 mL
